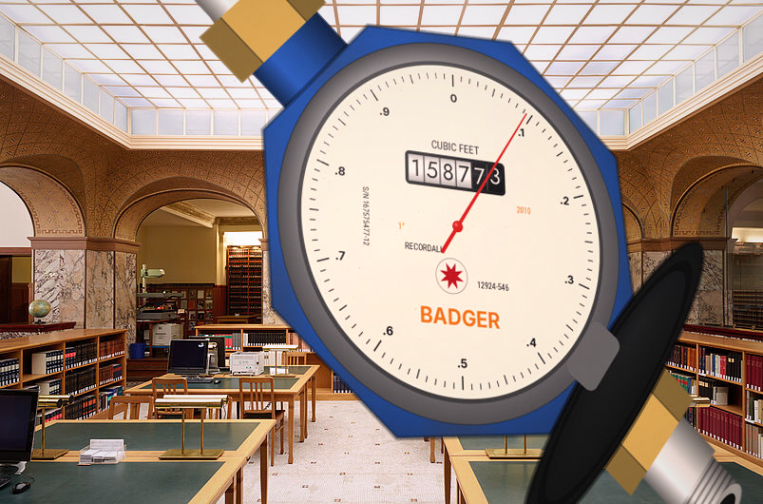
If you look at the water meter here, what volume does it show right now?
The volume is 158773.09 ft³
